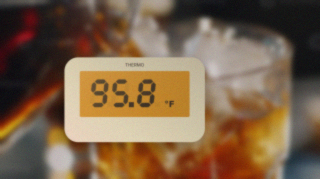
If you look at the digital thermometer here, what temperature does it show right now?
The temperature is 95.8 °F
